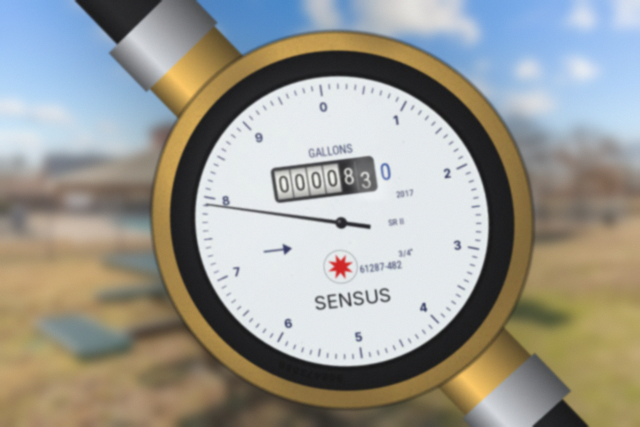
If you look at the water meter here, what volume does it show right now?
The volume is 827.9 gal
